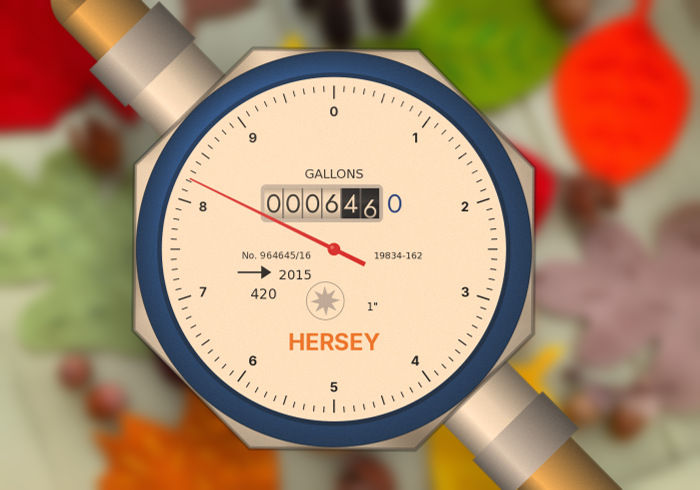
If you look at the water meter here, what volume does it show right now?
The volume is 6458.2 gal
